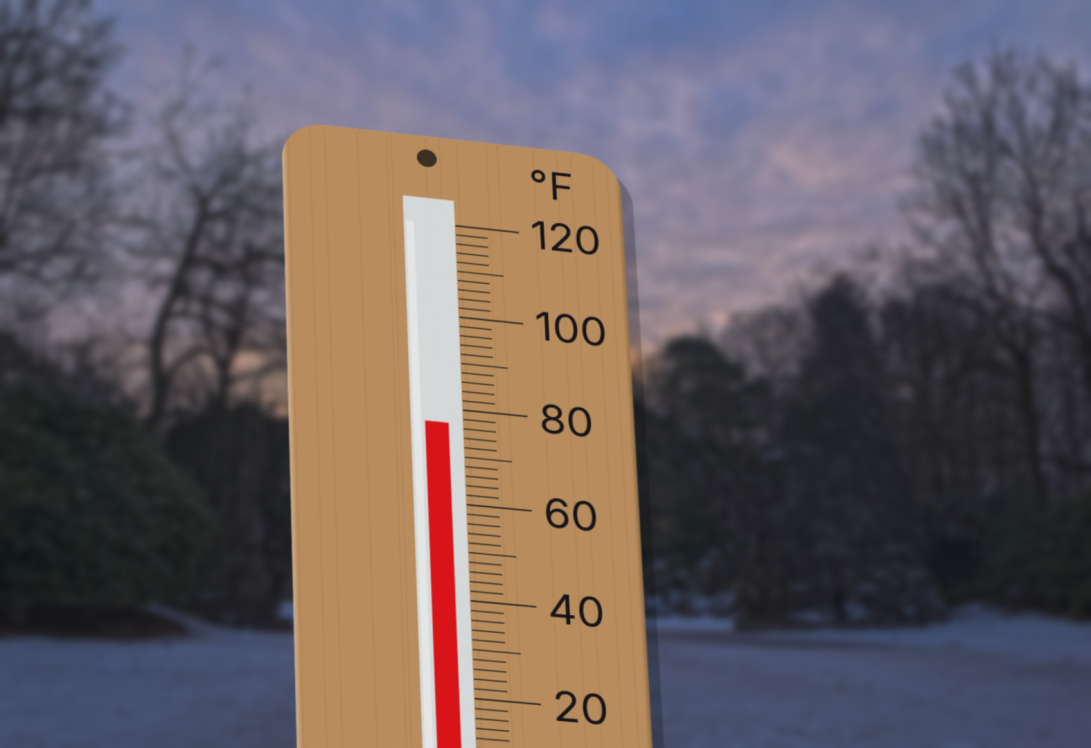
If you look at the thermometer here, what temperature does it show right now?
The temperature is 77 °F
